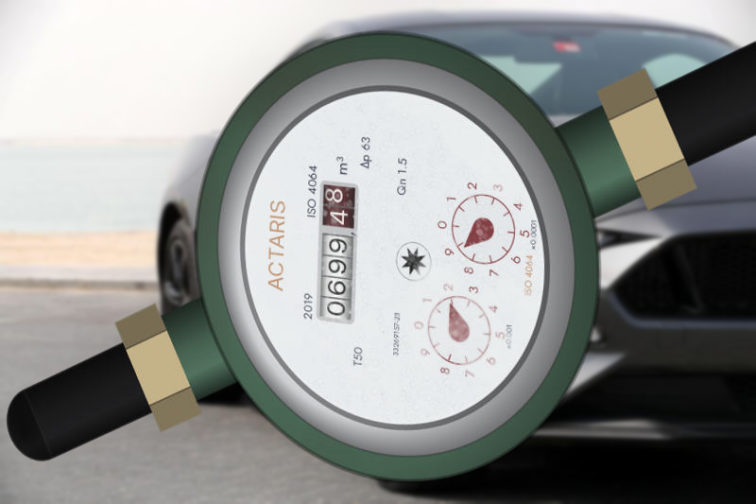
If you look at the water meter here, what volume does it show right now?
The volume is 699.4818 m³
